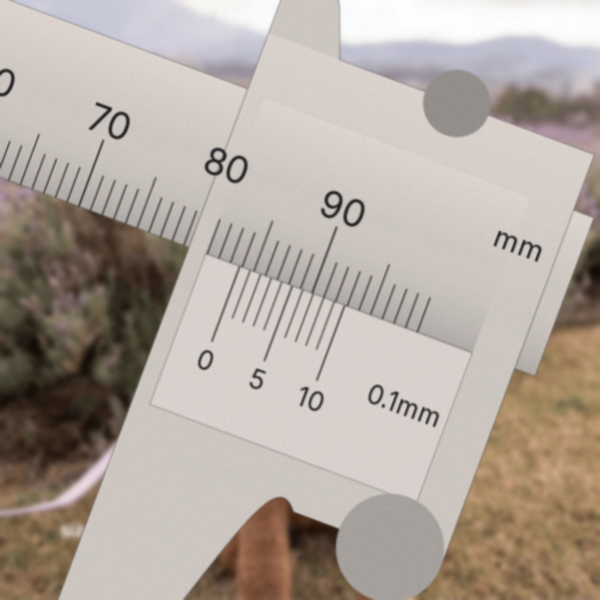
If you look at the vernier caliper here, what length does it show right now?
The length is 83.8 mm
